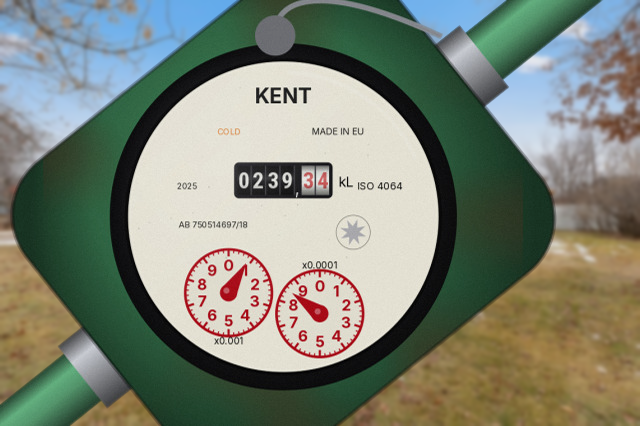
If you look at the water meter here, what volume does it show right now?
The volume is 239.3408 kL
